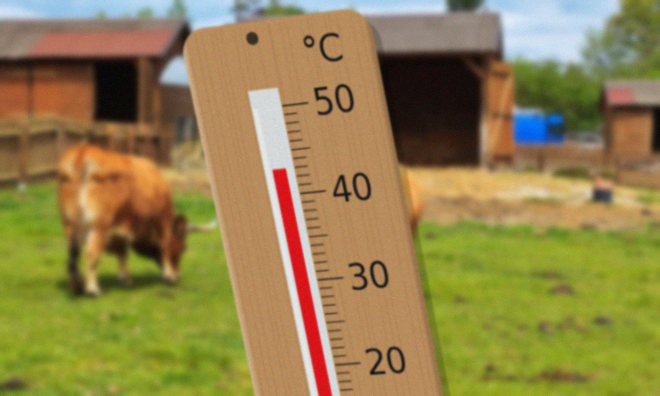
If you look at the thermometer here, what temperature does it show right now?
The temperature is 43 °C
